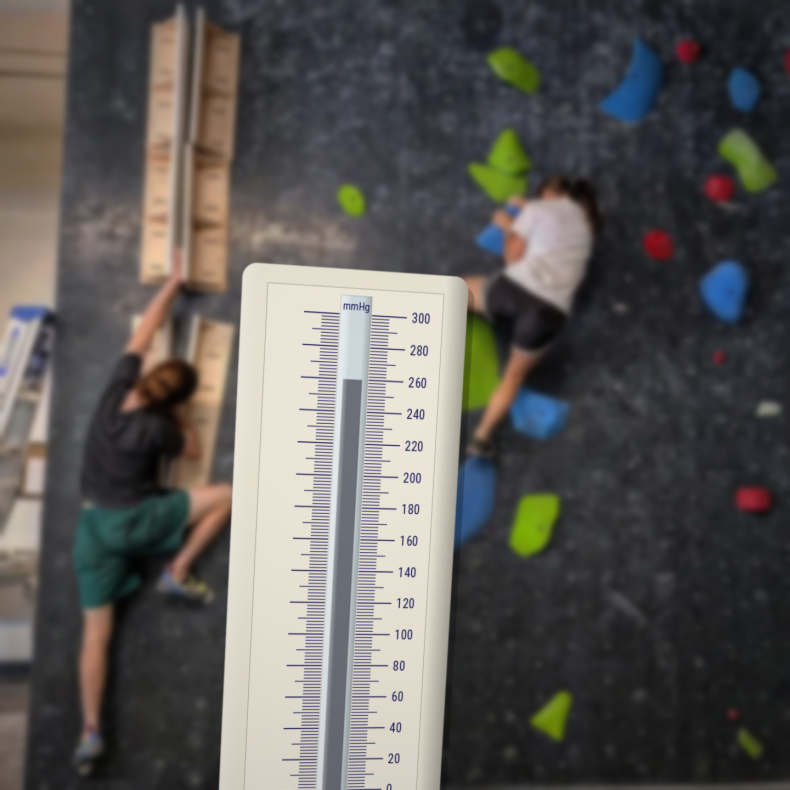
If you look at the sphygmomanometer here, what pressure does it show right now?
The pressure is 260 mmHg
